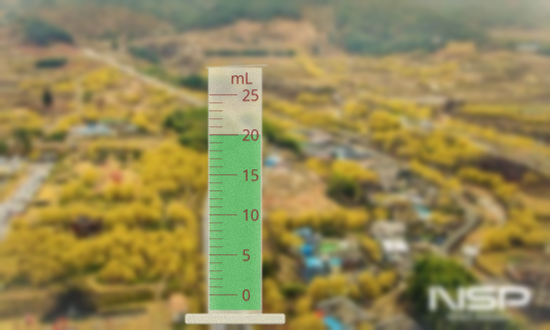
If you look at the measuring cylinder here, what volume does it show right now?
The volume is 20 mL
